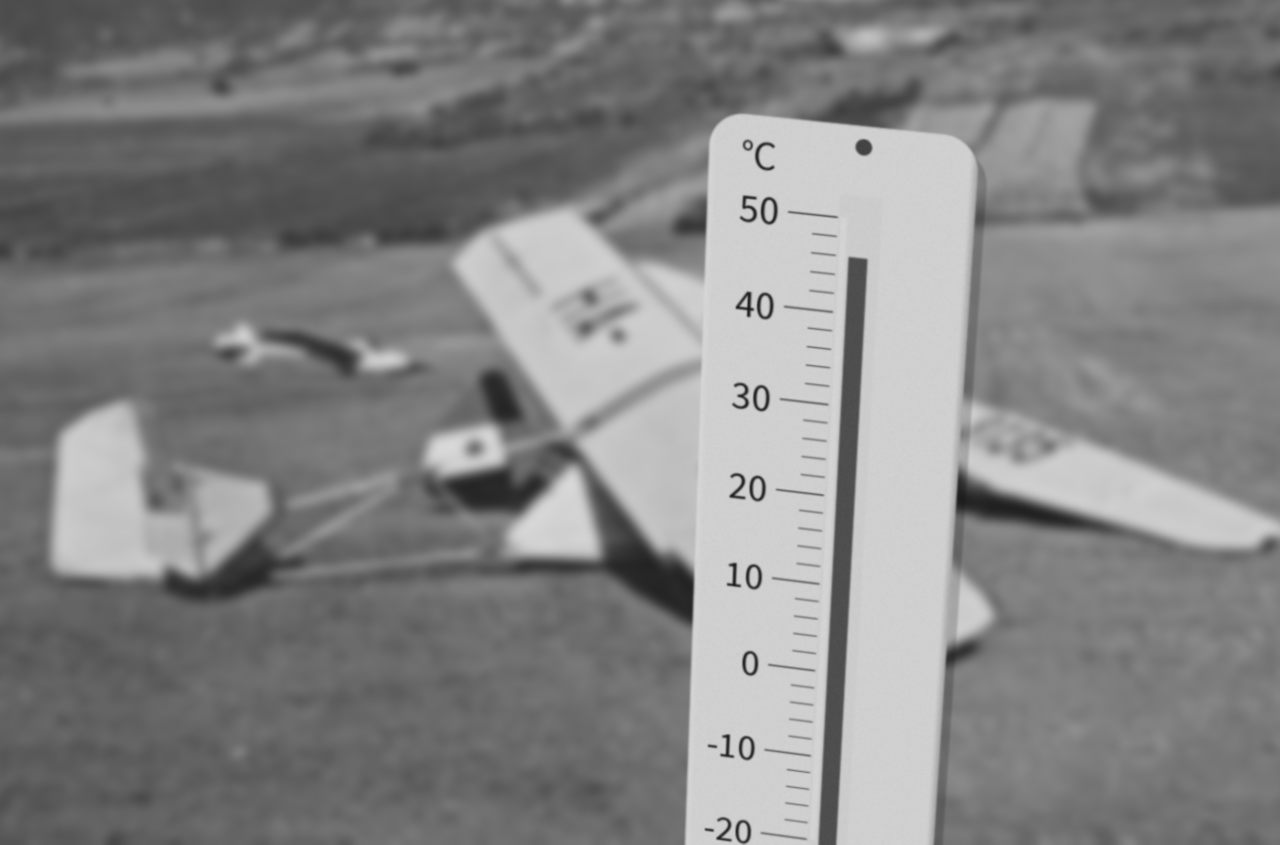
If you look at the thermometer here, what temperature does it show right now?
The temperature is 46 °C
